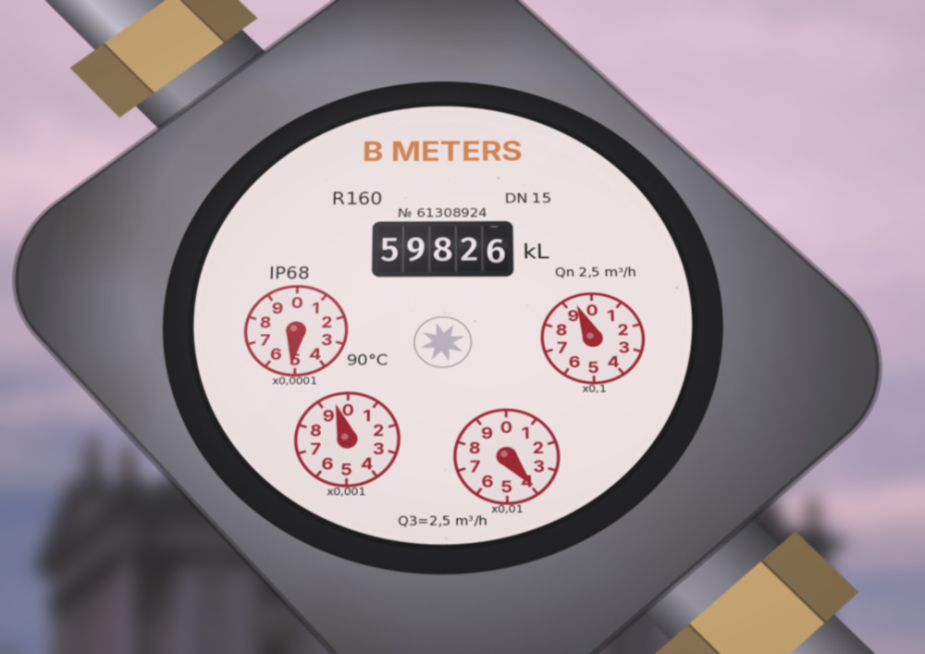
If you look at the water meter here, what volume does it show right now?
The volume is 59825.9395 kL
